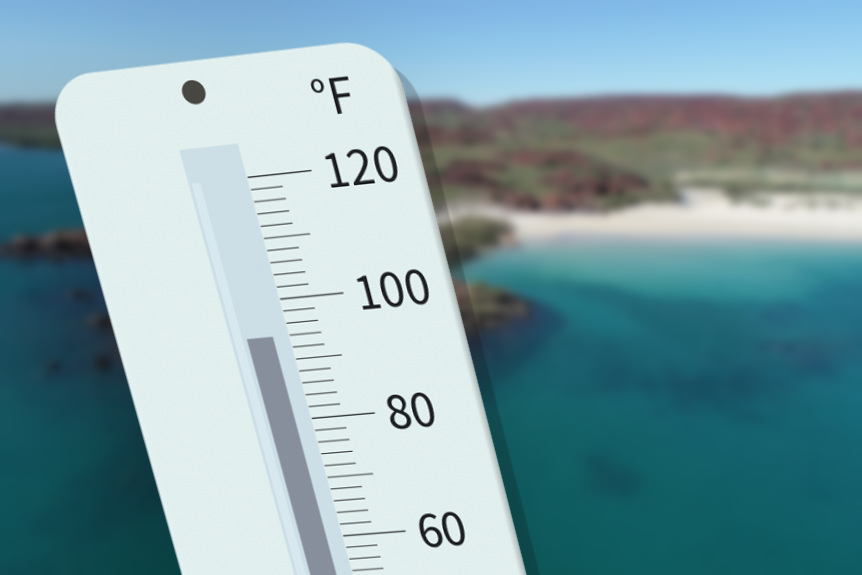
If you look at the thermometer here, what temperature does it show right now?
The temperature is 94 °F
